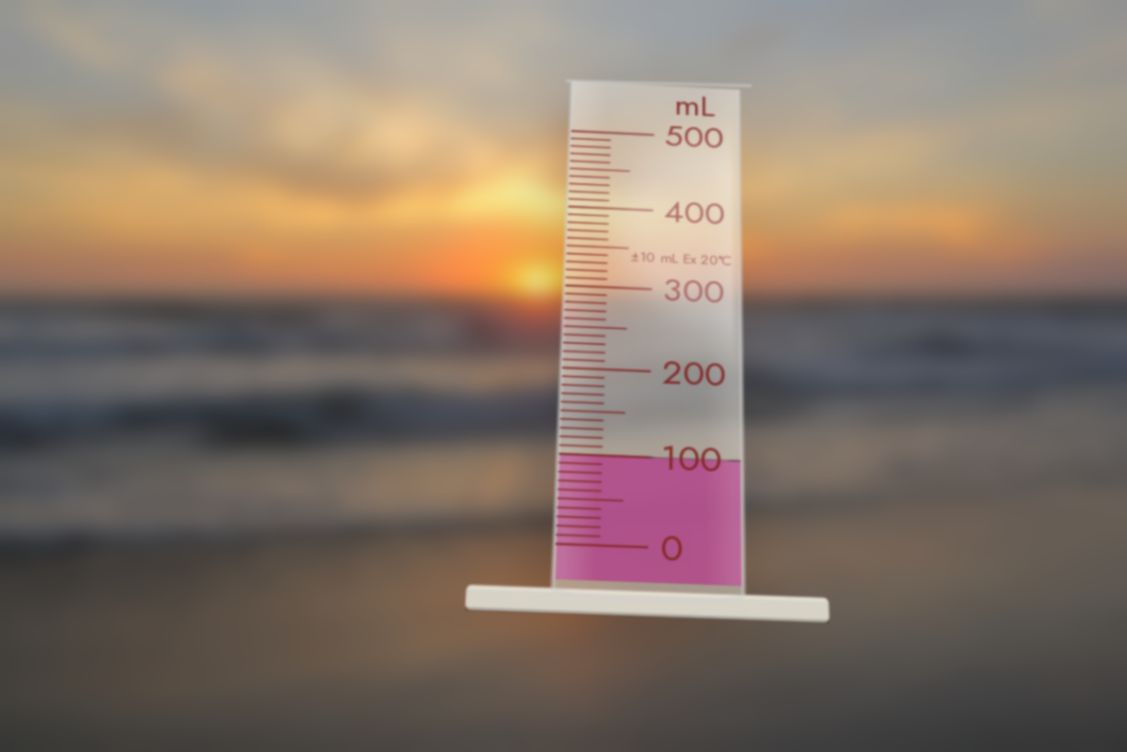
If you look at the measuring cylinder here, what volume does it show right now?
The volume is 100 mL
